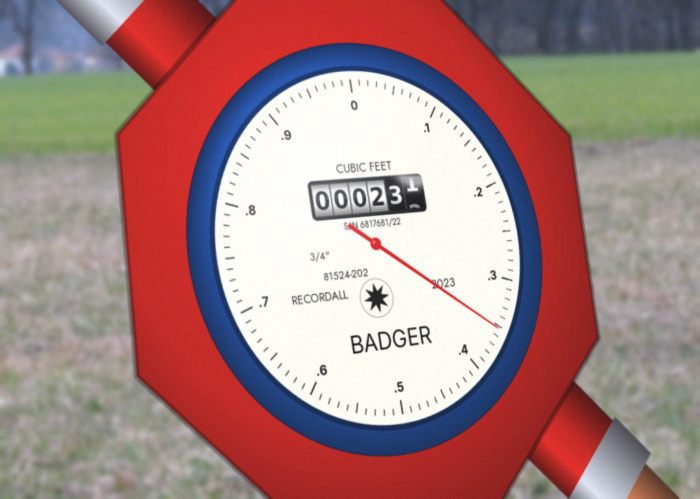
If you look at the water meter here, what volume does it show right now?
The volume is 231.35 ft³
